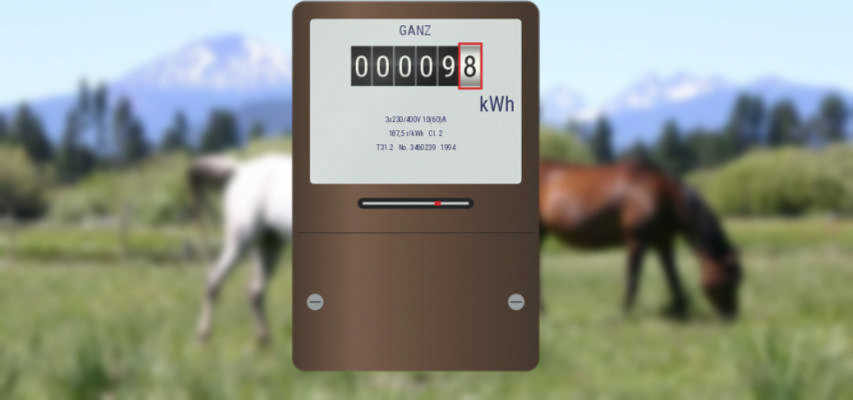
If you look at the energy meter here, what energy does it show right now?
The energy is 9.8 kWh
